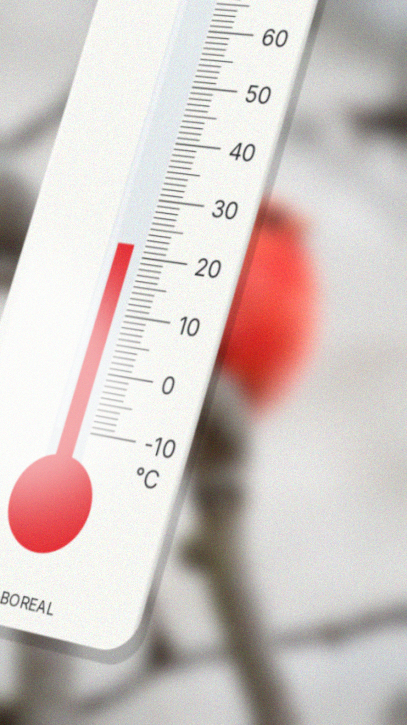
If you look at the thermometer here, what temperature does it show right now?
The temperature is 22 °C
